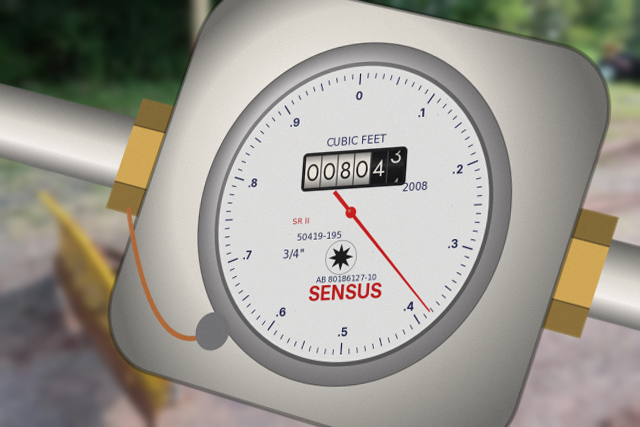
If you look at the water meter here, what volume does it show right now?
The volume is 8043.38 ft³
